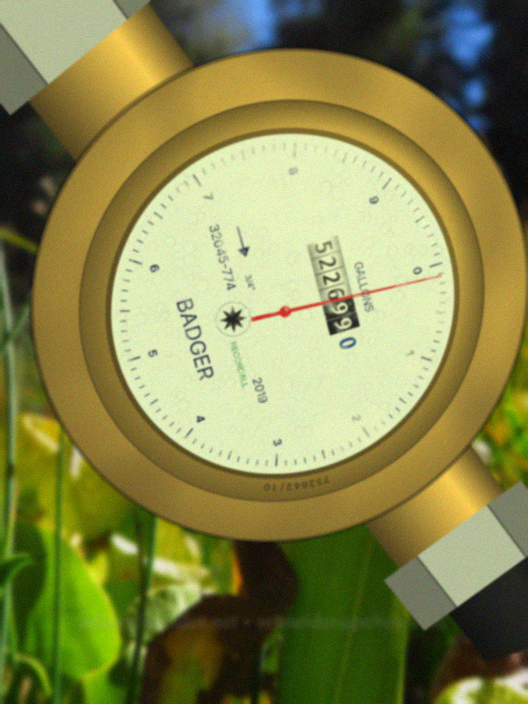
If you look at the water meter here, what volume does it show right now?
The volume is 5226990.1 gal
